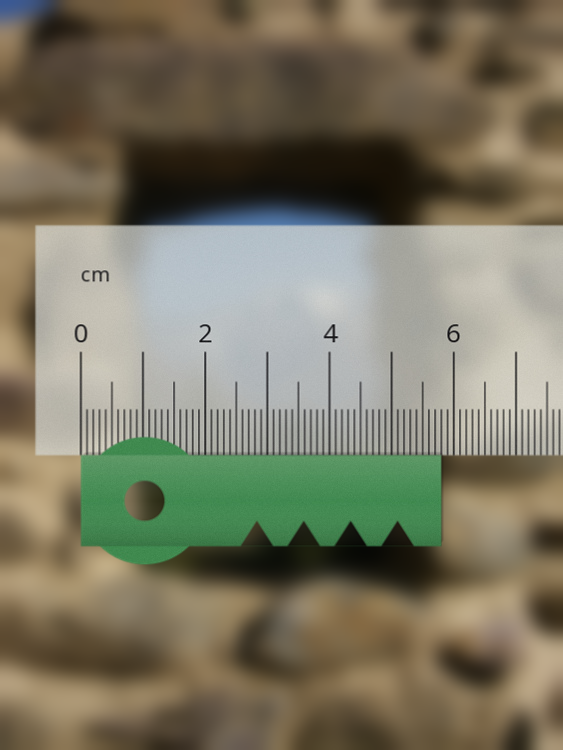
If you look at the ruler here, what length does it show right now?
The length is 5.8 cm
